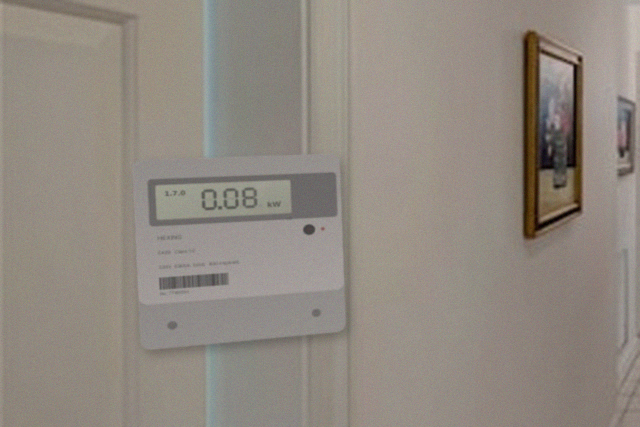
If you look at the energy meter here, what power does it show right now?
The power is 0.08 kW
